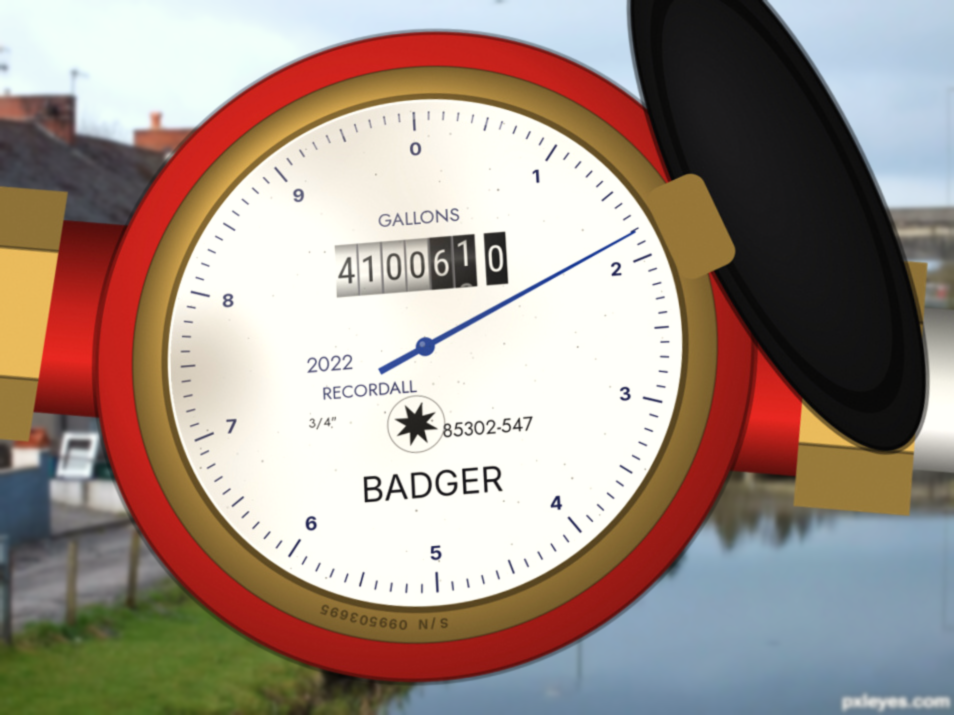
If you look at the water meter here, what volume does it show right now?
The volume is 4100611.8 gal
